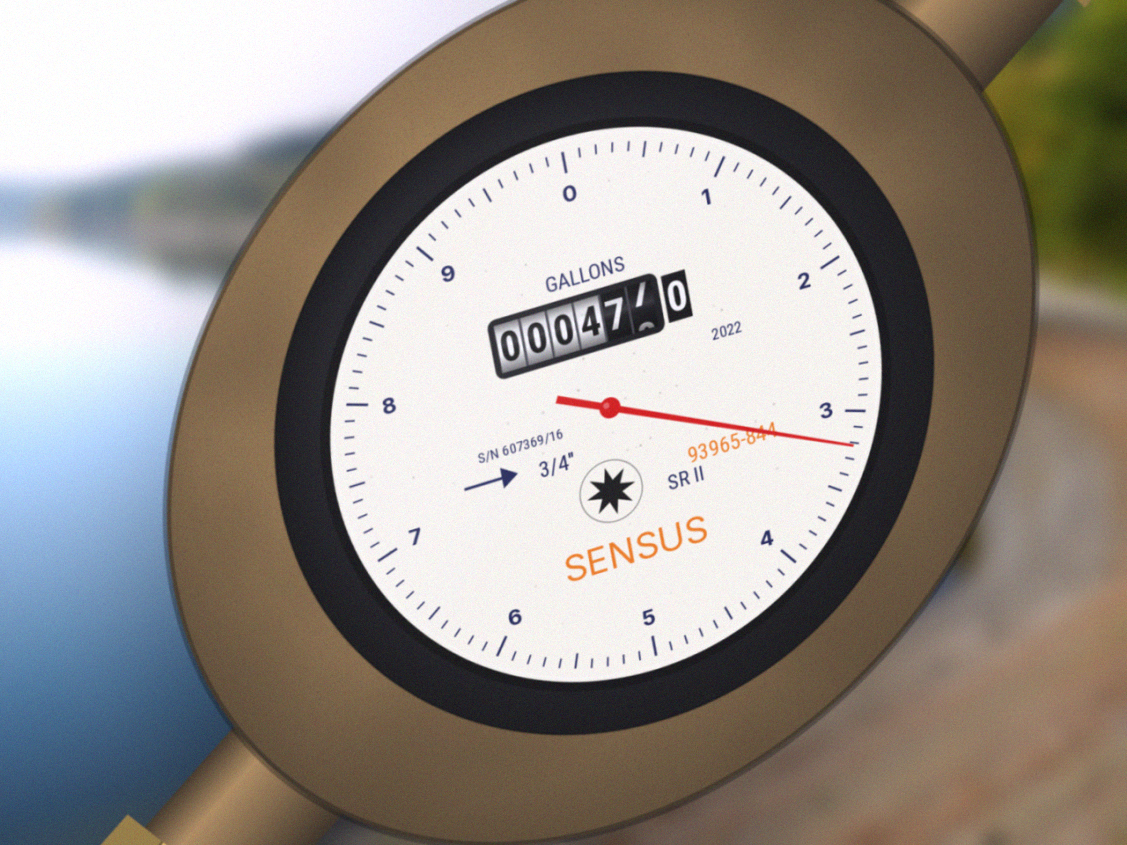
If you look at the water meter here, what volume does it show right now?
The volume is 4773.2 gal
